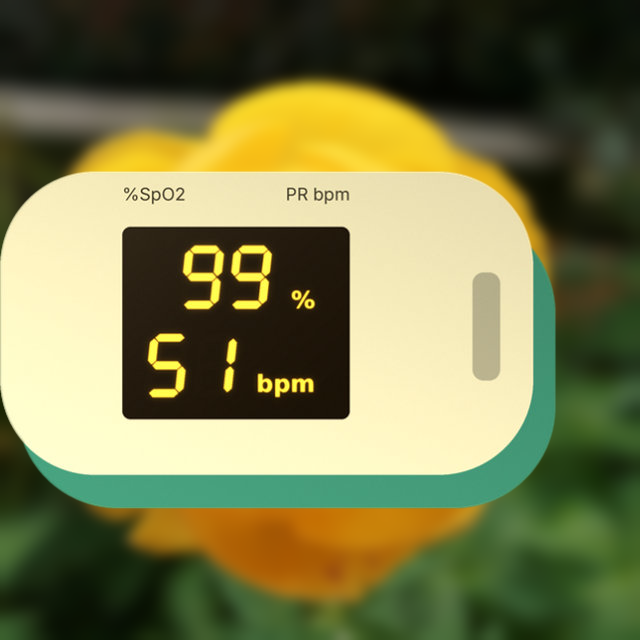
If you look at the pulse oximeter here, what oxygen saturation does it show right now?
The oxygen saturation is 99 %
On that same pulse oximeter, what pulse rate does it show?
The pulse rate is 51 bpm
